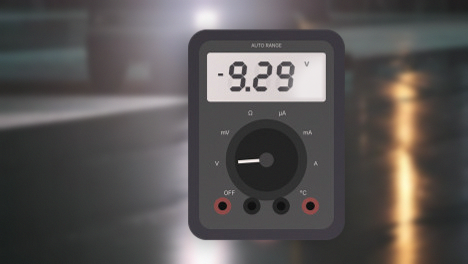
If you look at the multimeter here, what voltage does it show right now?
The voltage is -9.29 V
